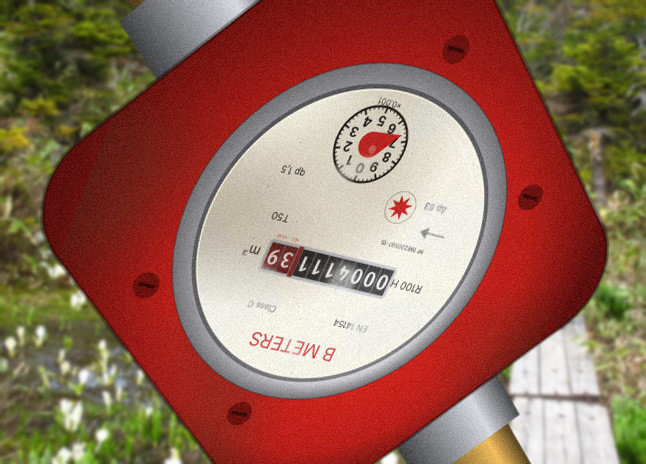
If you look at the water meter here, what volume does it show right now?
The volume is 4111.396 m³
